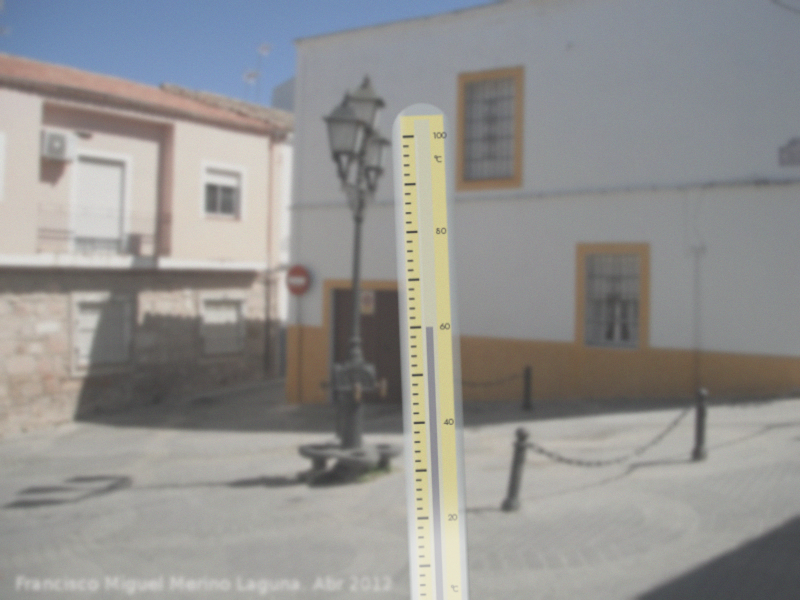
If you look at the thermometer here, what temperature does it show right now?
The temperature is 60 °C
